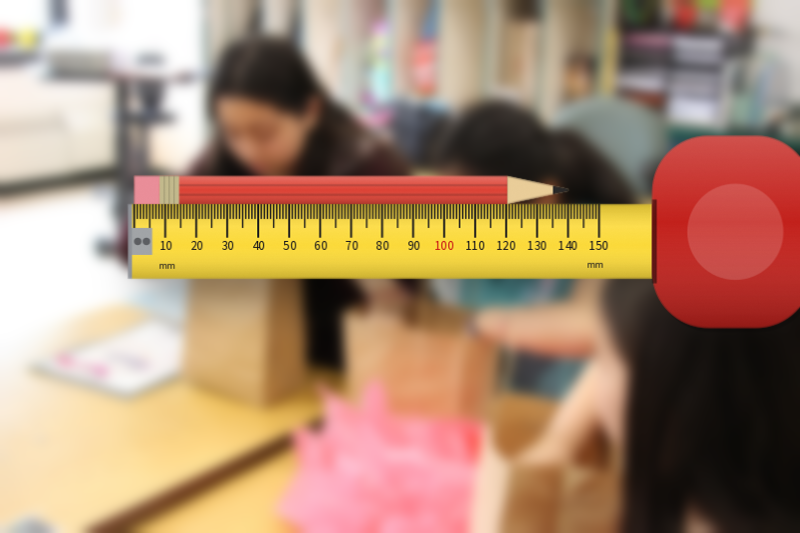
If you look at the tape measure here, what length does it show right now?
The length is 140 mm
